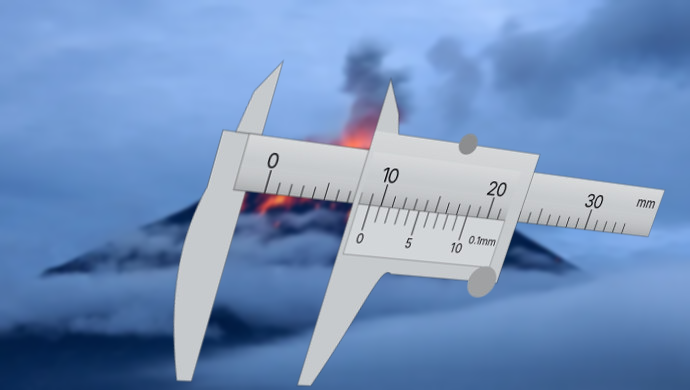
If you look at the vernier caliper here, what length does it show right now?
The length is 9.0 mm
